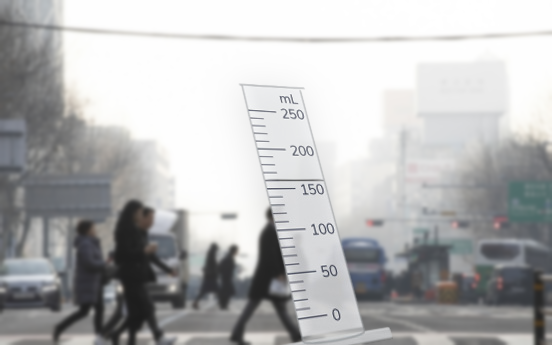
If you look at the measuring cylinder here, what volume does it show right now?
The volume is 160 mL
